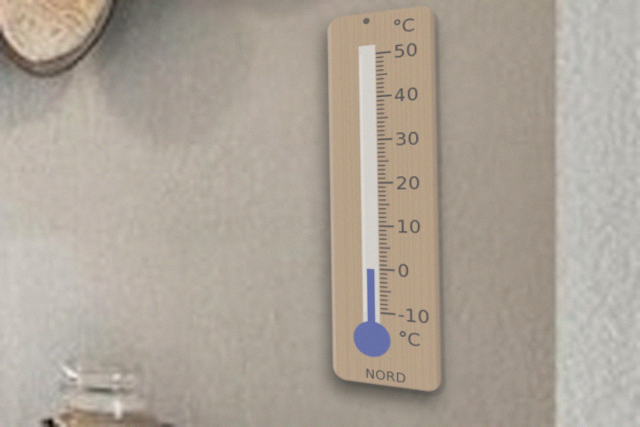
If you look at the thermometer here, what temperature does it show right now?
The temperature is 0 °C
